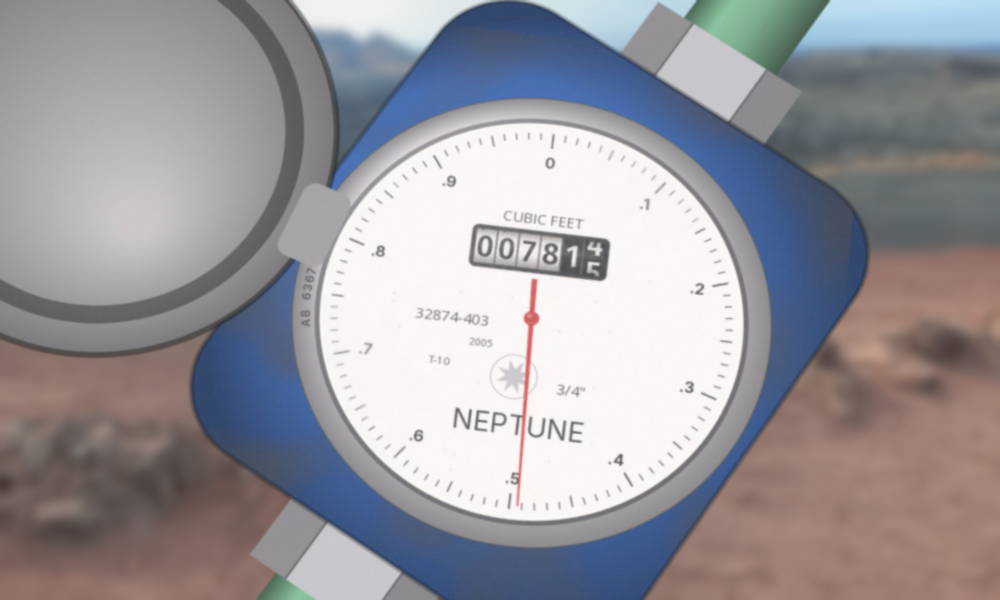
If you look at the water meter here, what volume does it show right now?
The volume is 7814.49 ft³
